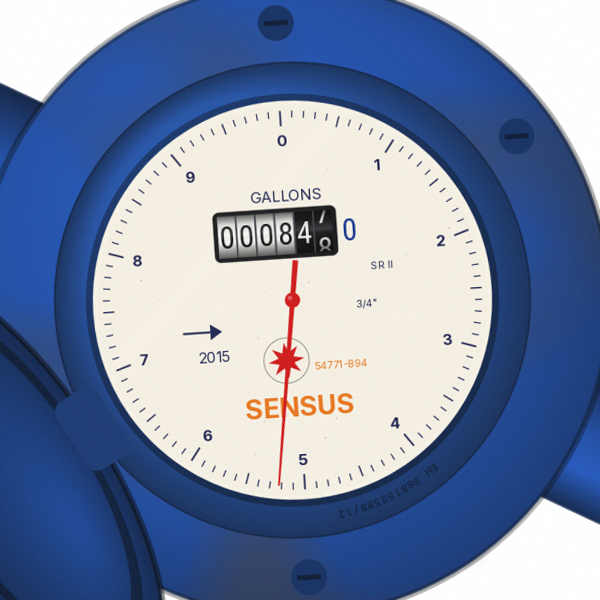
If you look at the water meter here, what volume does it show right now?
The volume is 8475.2 gal
